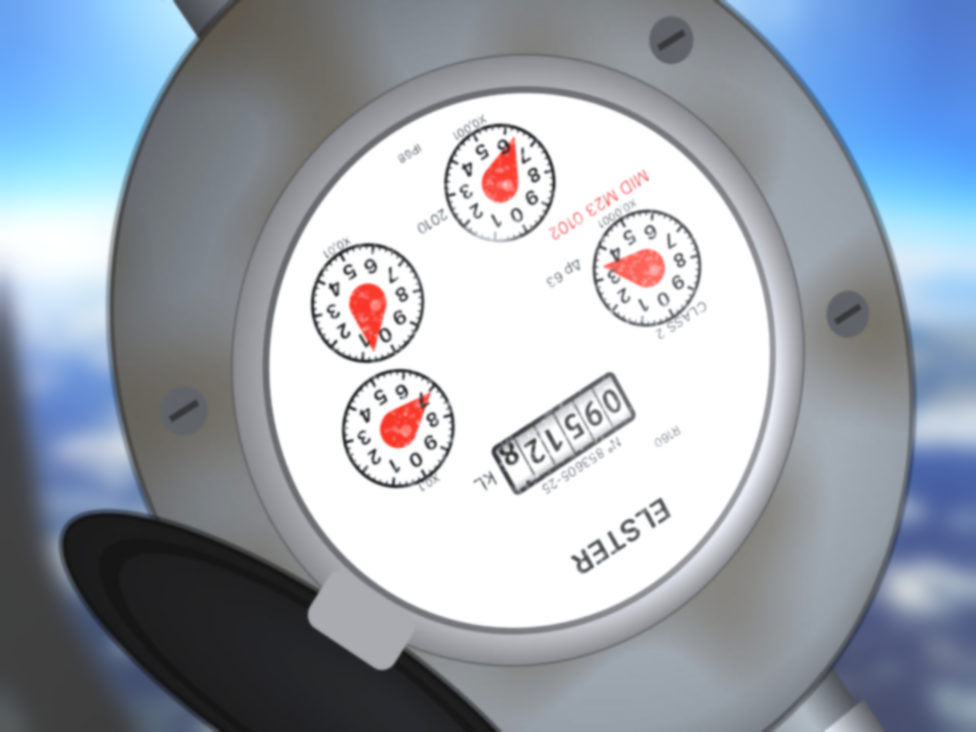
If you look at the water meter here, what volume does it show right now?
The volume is 95127.7063 kL
